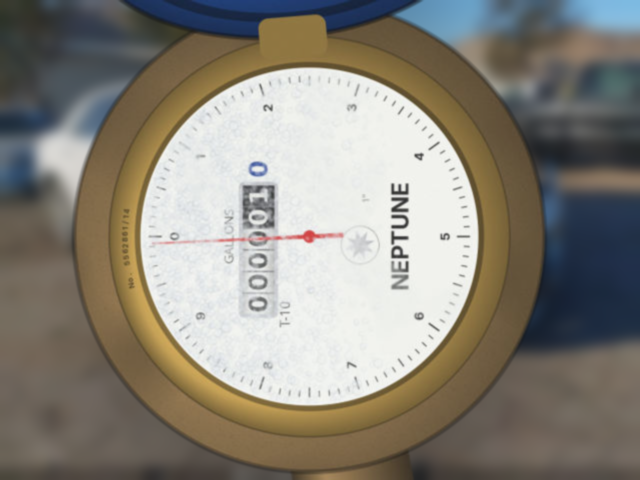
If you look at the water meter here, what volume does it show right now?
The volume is 9.9 gal
